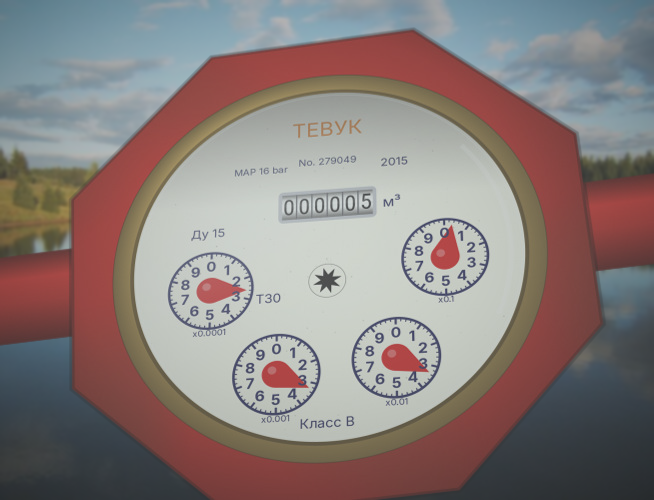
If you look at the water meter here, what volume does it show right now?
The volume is 5.0332 m³
